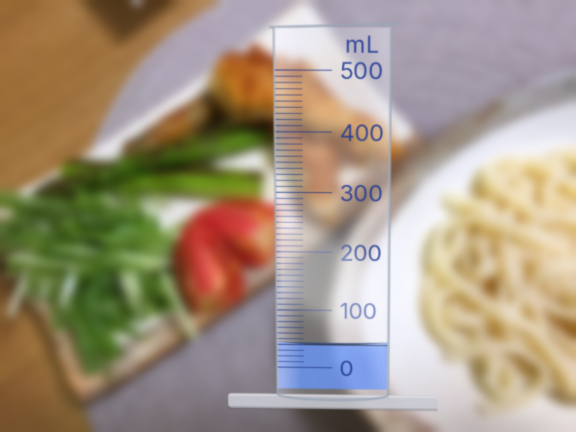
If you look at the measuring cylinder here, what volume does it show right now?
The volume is 40 mL
